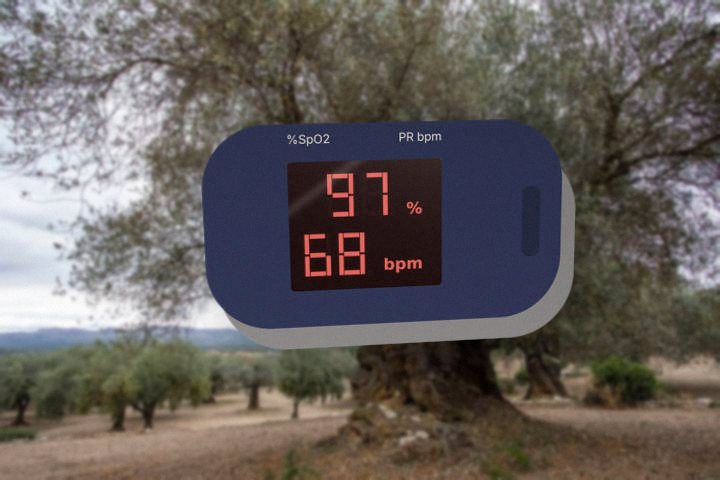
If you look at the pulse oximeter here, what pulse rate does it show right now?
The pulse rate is 68 bpm
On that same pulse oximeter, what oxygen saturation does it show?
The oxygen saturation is 97 %
